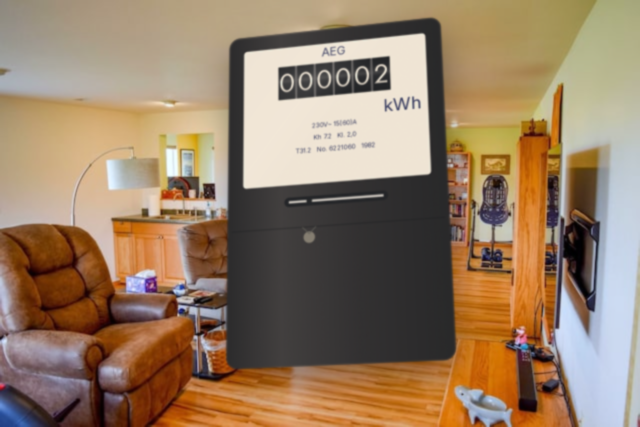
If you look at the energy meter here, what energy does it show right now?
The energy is 2 kWh
